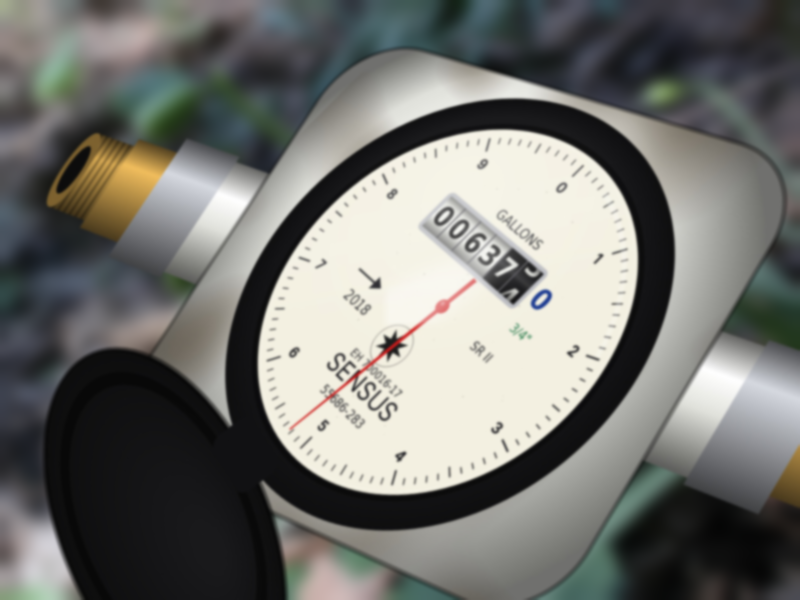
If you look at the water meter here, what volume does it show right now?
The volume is 63735.2 gal
